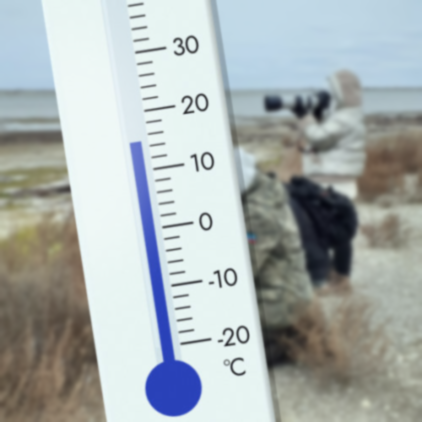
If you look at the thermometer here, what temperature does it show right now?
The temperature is 15 °C
